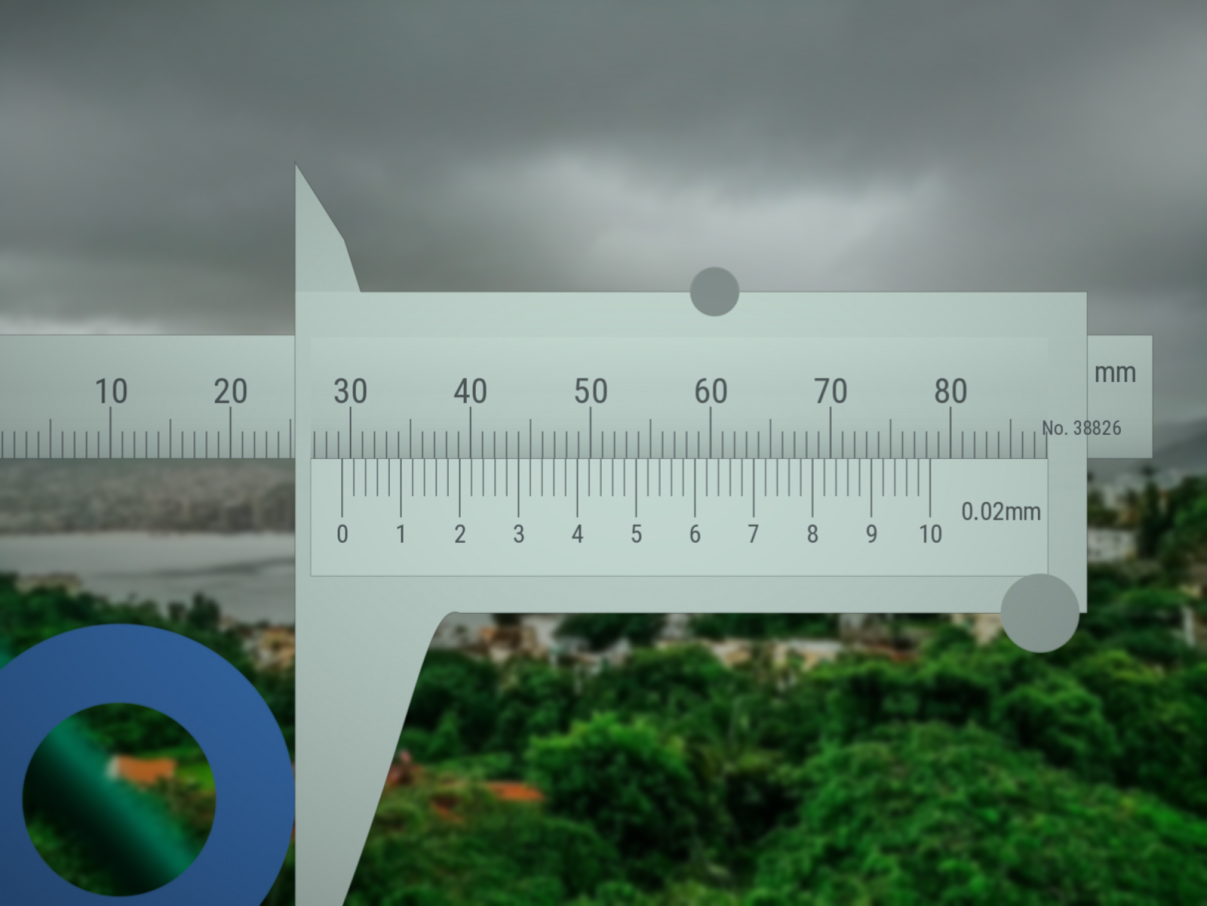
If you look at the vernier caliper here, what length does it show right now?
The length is 29.3 mm
